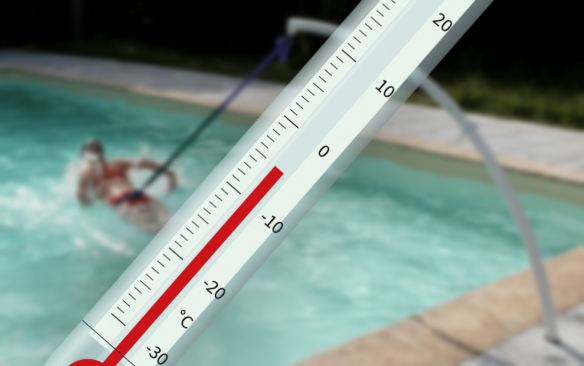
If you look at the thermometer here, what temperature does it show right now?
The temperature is -5 °C
